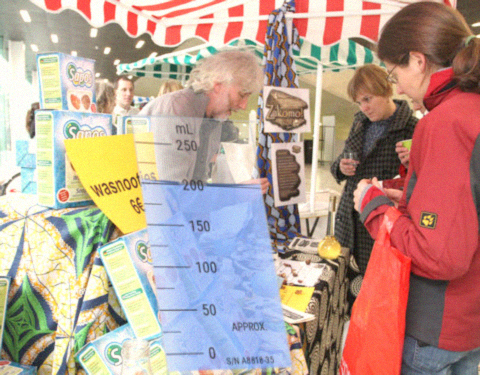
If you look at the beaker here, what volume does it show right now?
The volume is 200 mL
